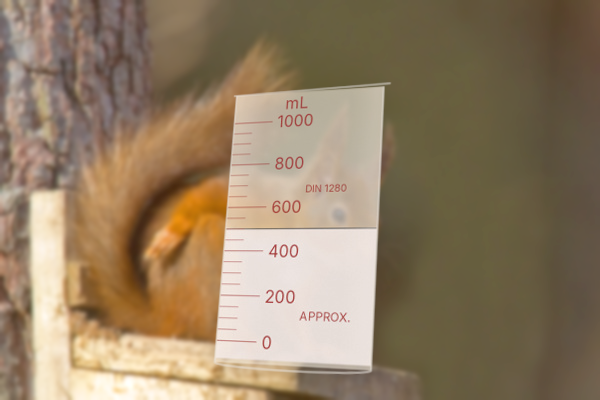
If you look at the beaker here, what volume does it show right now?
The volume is 500 mL
